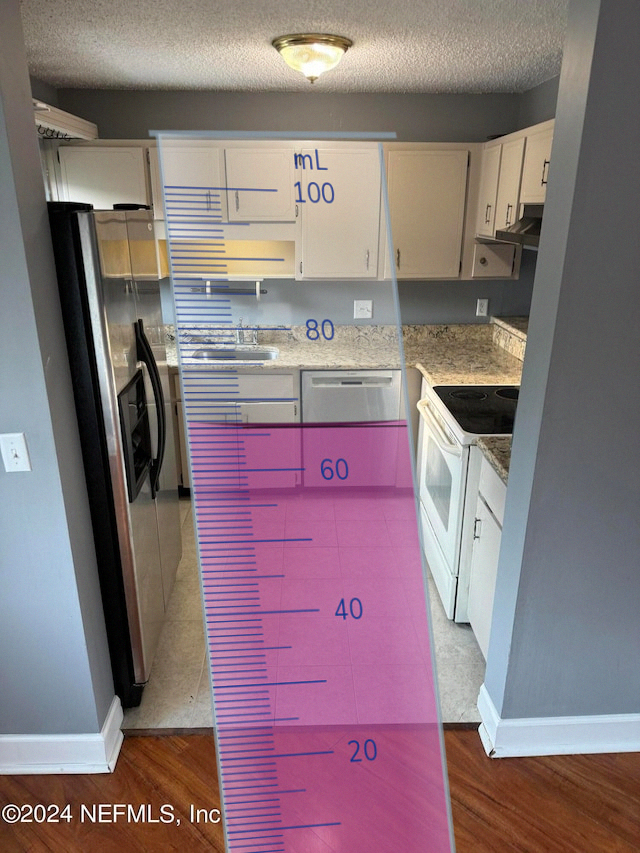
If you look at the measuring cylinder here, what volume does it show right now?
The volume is 66 mL
